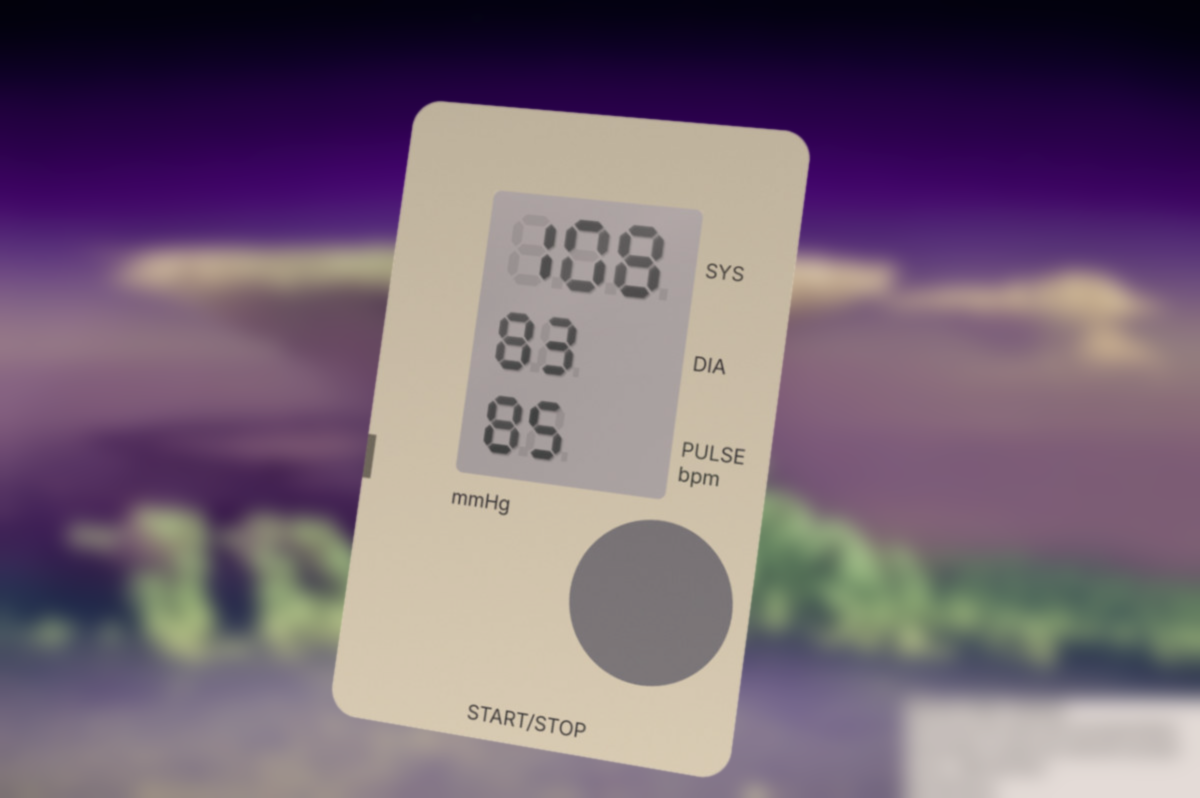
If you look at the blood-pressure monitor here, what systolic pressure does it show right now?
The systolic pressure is 108 mmHg
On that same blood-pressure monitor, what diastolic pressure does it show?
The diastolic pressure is 83 mmHg
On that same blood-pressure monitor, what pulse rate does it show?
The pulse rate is 85 bpm
